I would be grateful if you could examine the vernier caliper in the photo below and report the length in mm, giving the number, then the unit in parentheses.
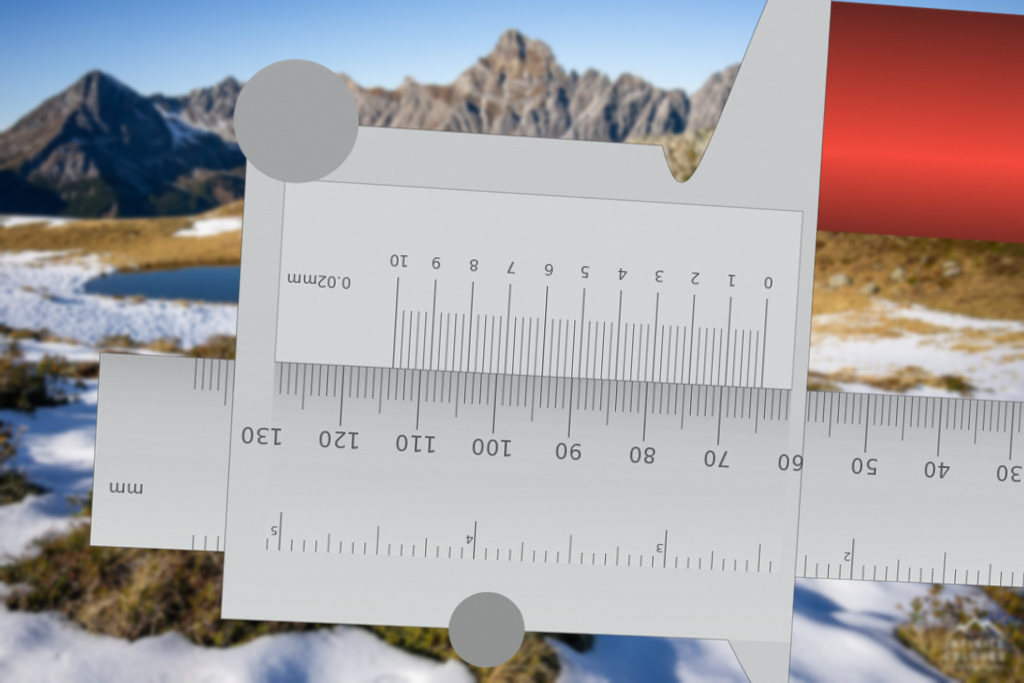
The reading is 64.6 (mm)
